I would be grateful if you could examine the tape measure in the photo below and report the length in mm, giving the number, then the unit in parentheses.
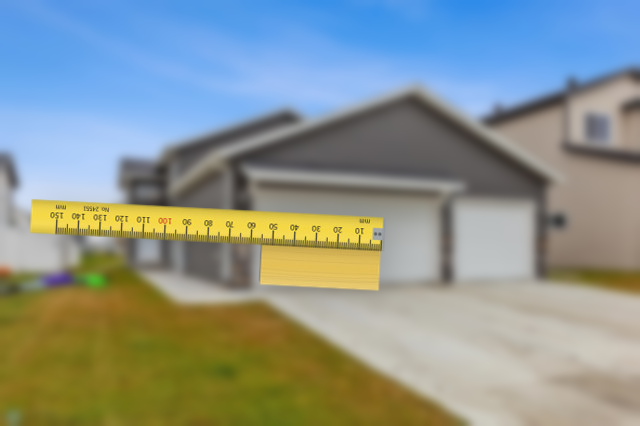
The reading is 55 (mm)
